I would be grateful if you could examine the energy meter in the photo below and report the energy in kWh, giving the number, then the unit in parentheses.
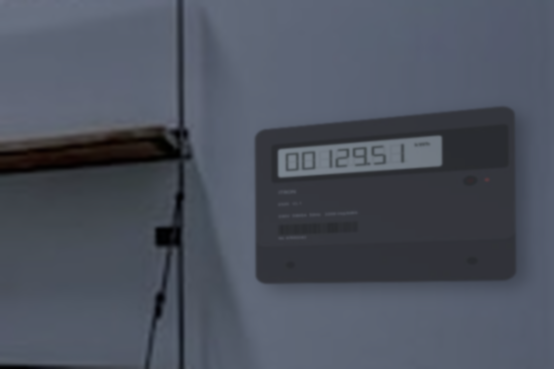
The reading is 129.51 (kWh)
